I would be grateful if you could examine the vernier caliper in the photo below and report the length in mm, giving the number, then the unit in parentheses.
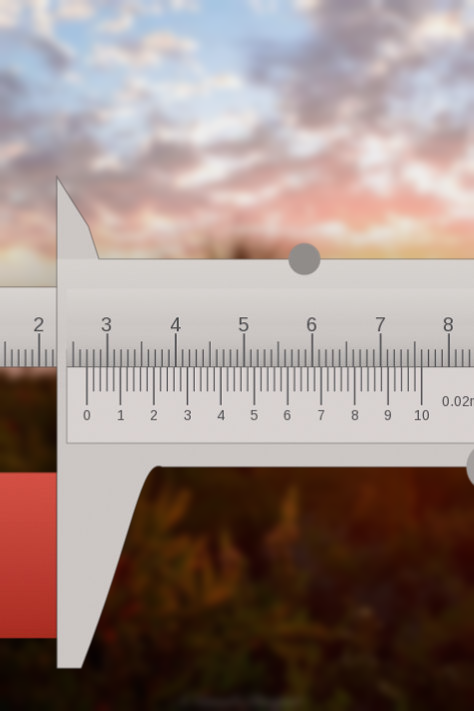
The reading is 27.0 (mm)
